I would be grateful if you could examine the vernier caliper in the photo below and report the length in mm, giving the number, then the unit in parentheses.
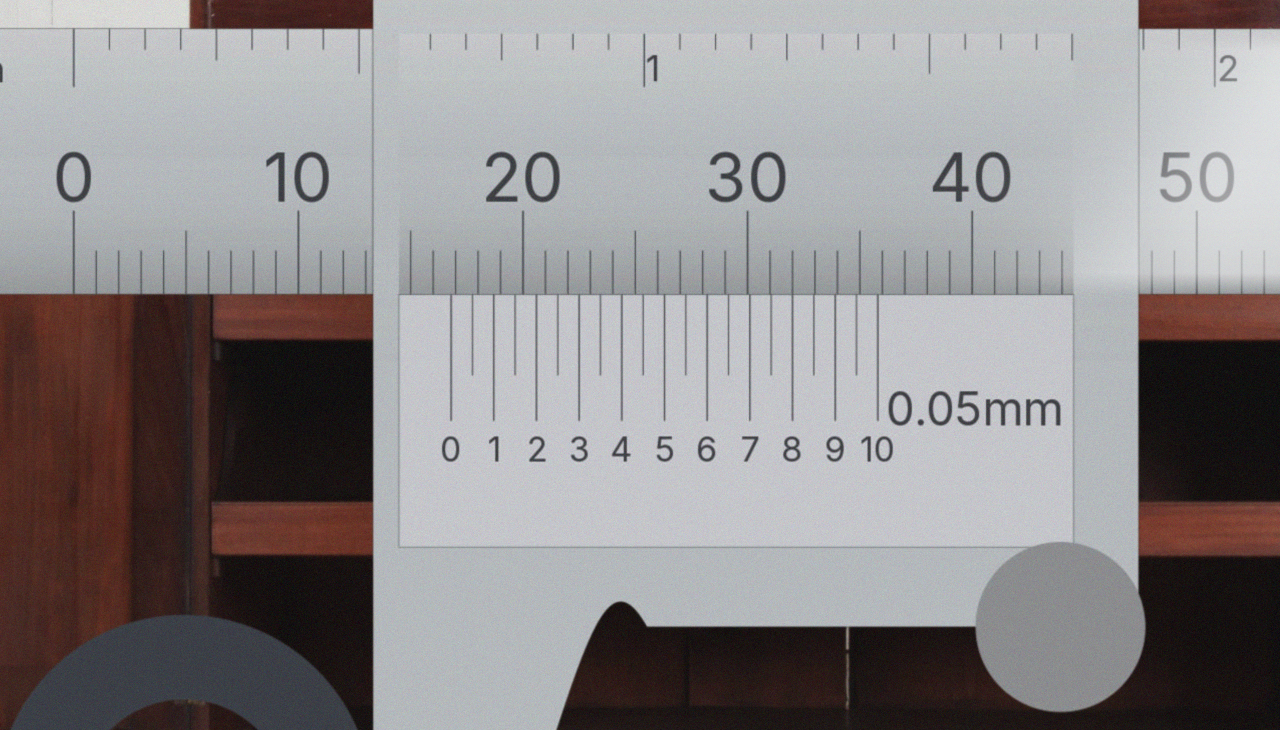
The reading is 16.8 (mm)
